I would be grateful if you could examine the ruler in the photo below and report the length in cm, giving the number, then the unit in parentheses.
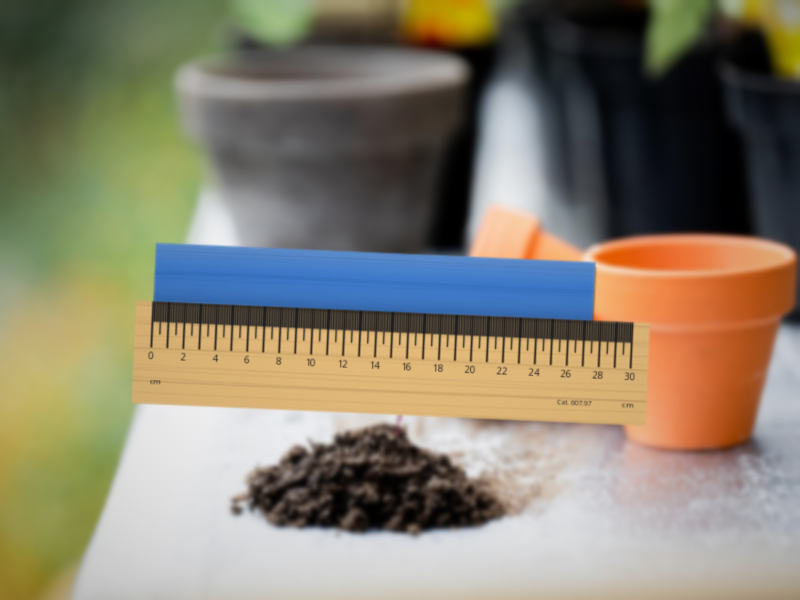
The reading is 27.5 (cm)
